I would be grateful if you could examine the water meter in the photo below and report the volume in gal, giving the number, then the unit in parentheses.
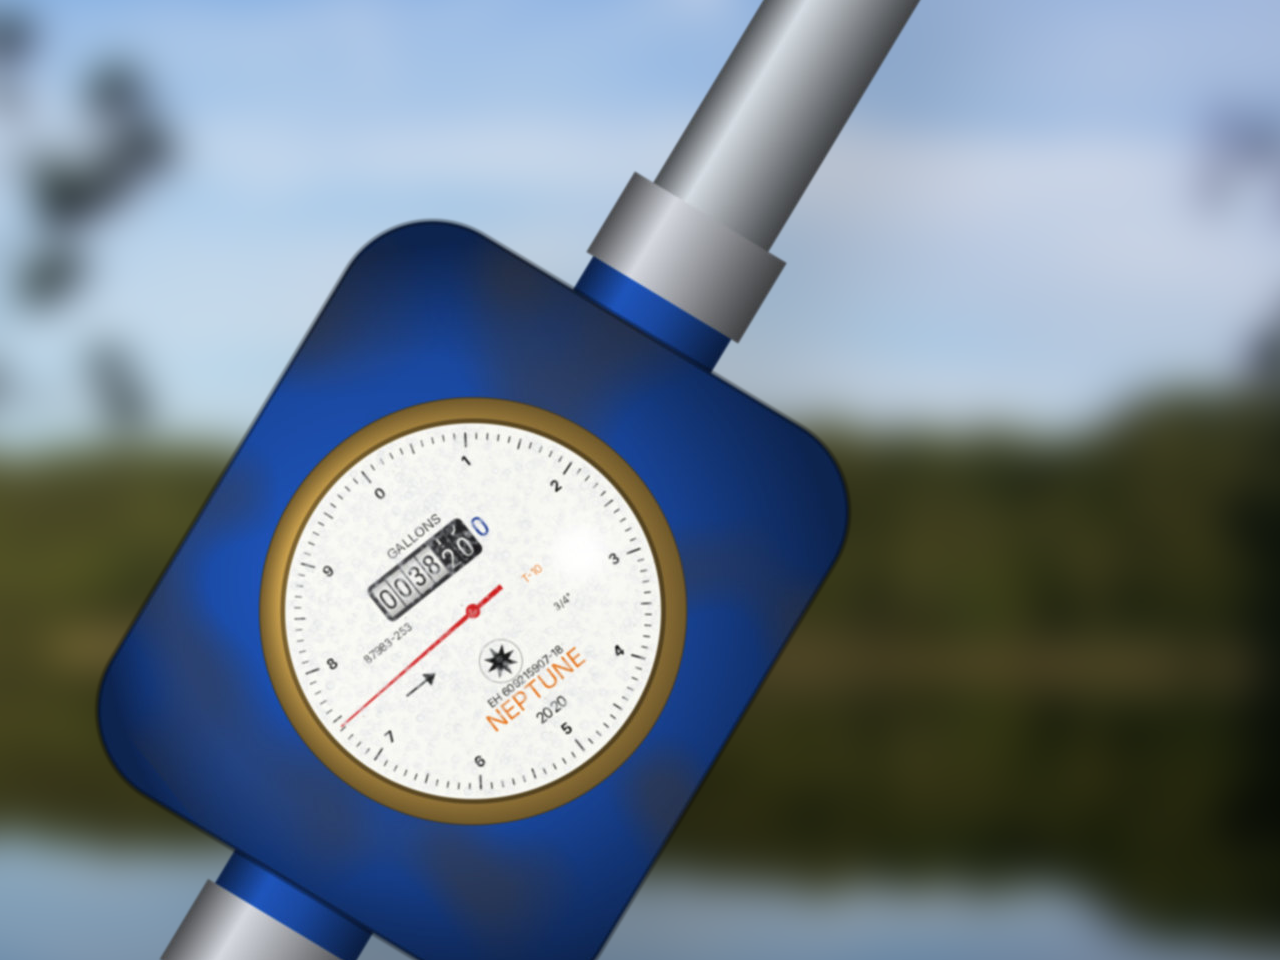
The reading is 38197.4 (gal)
